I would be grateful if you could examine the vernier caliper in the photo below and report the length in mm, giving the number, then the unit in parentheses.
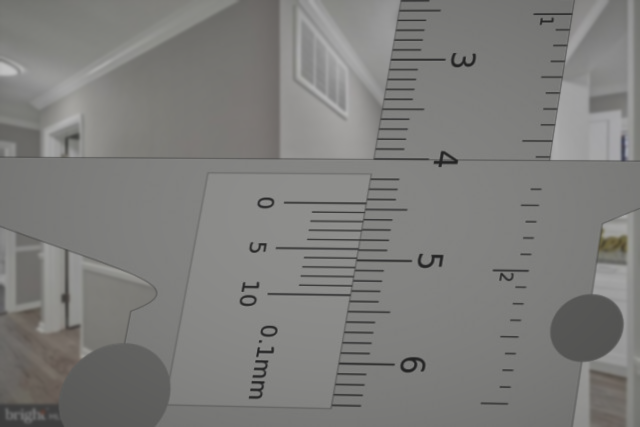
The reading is 44.4 (mm)
